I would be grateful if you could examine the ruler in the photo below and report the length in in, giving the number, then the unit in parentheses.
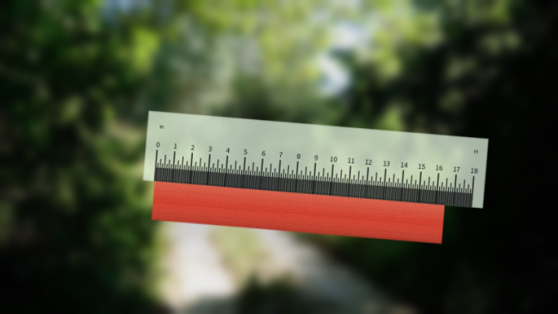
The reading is 16.5 (in)
